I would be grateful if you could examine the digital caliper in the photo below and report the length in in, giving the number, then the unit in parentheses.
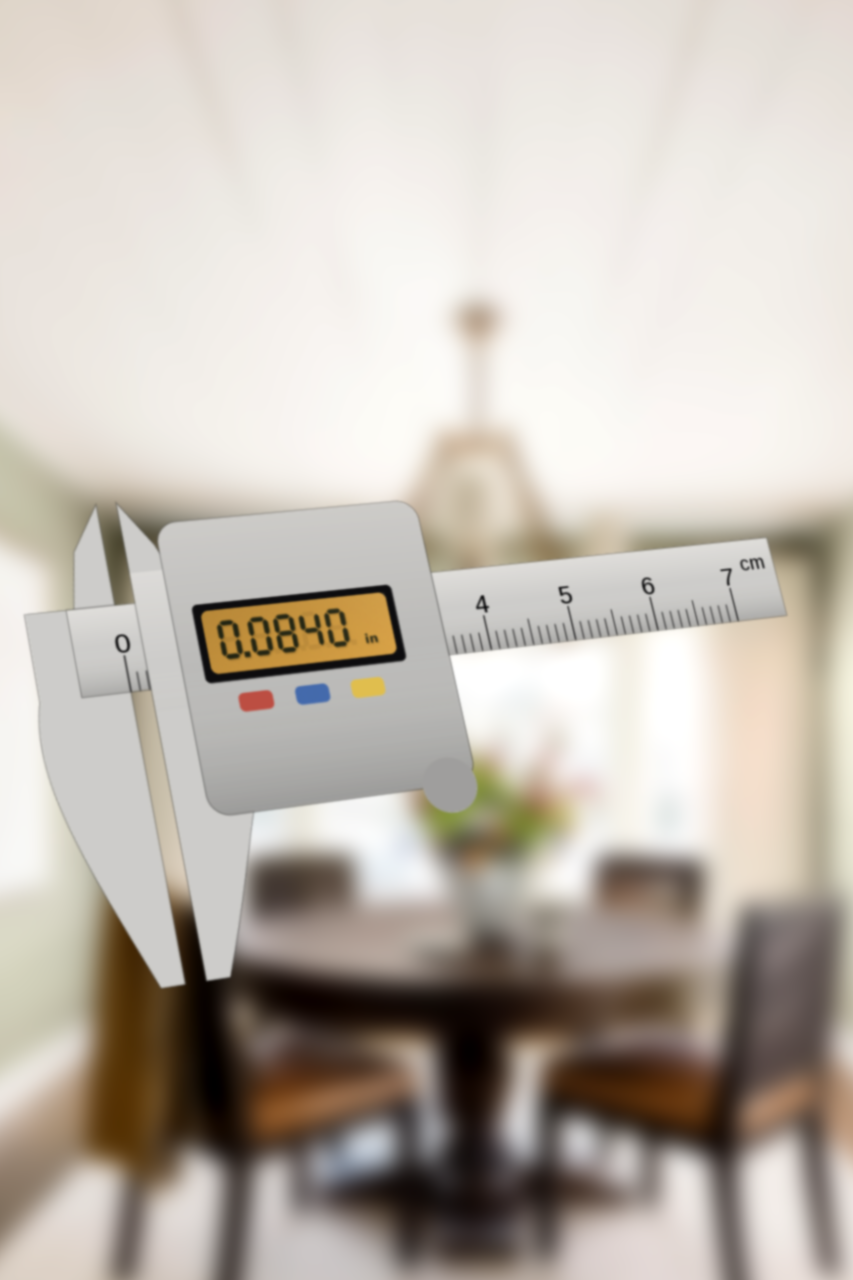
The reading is 0.0840 (in)
